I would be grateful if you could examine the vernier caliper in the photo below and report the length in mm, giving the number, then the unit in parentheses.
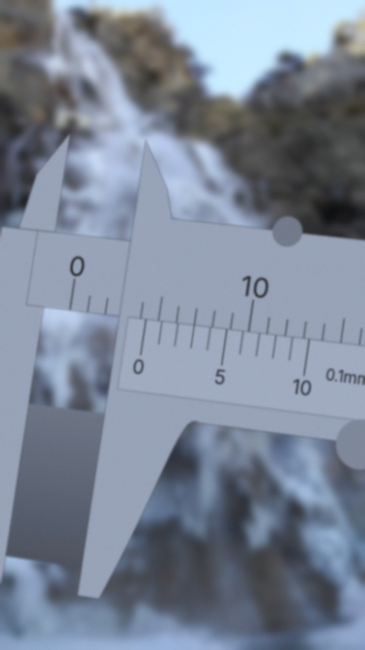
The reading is 4.3 (mm)
